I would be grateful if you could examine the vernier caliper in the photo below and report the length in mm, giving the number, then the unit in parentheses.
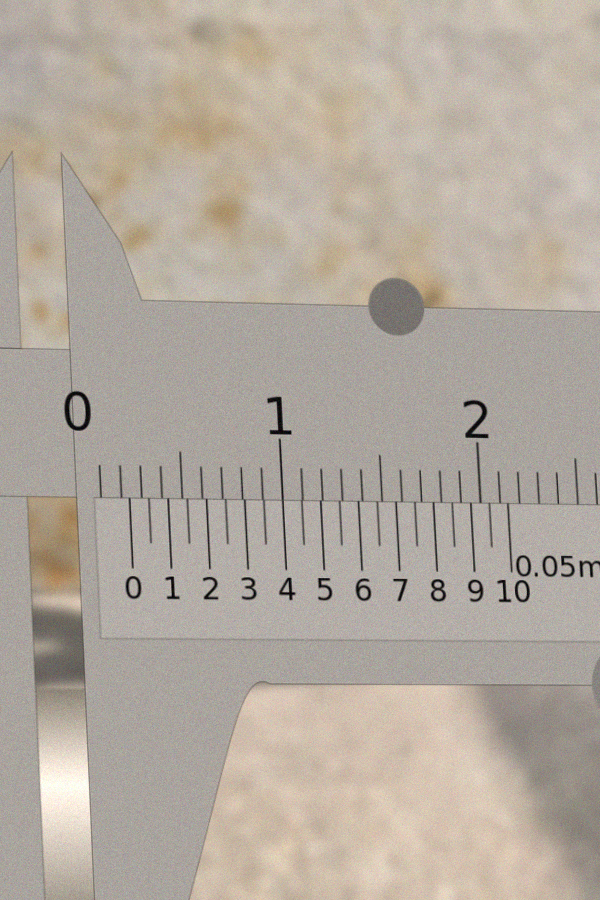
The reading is 2.4 (mm)
